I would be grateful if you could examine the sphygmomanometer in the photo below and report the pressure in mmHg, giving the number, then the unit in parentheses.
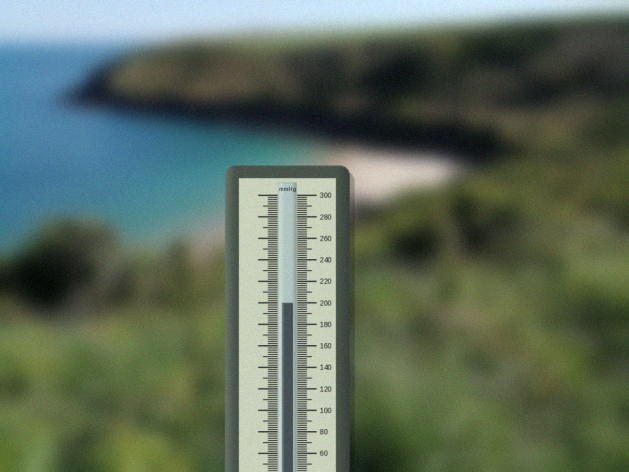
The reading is 200 (mmHg)
